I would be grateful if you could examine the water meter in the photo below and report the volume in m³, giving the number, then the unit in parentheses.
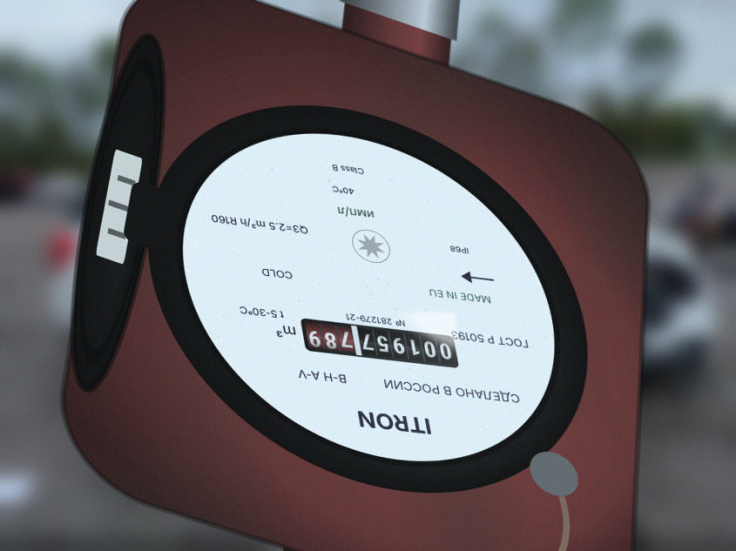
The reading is 1957.789 (m³)
